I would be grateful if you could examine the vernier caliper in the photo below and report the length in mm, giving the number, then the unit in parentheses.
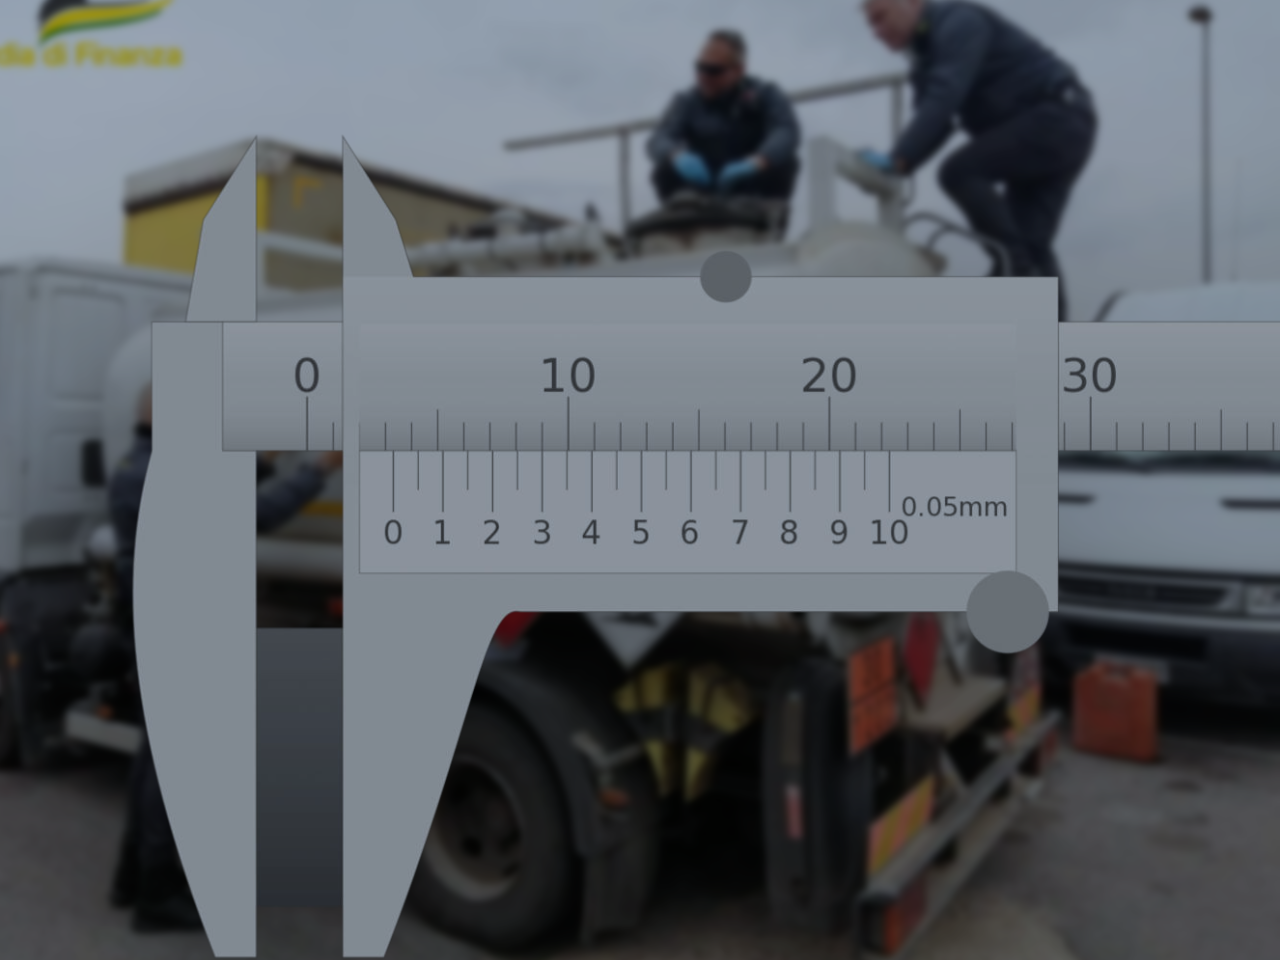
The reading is 3.30 (mm)
